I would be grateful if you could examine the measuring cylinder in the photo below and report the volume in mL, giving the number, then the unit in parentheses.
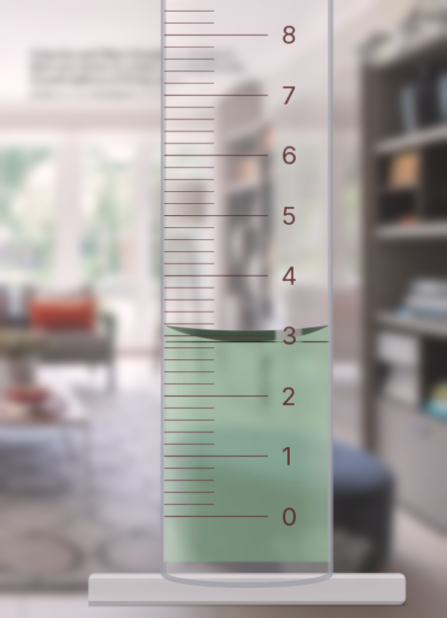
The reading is 2.9 (mL)
